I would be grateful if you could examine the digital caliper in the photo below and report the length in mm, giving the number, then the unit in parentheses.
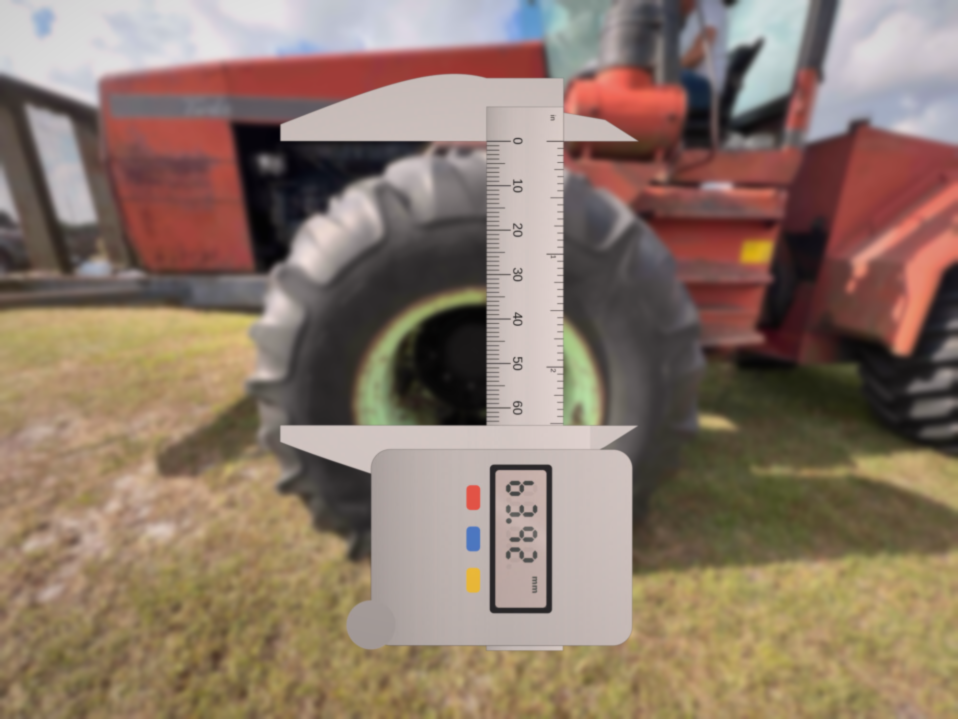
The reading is 63.92 (mm)
